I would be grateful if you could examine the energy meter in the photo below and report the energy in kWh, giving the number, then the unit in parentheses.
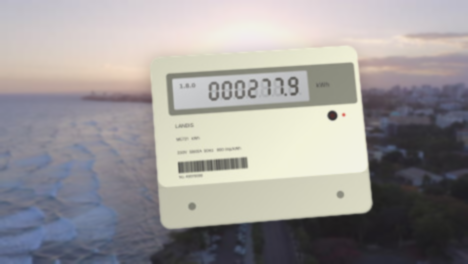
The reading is 277.9 (kWh)
